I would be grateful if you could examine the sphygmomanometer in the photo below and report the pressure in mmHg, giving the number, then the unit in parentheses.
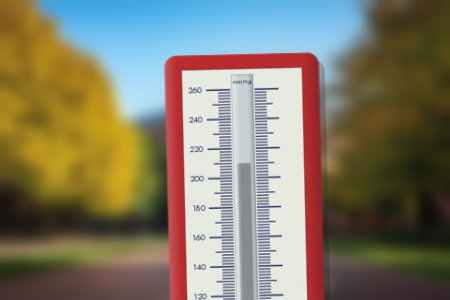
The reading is 210 (mmHg)
